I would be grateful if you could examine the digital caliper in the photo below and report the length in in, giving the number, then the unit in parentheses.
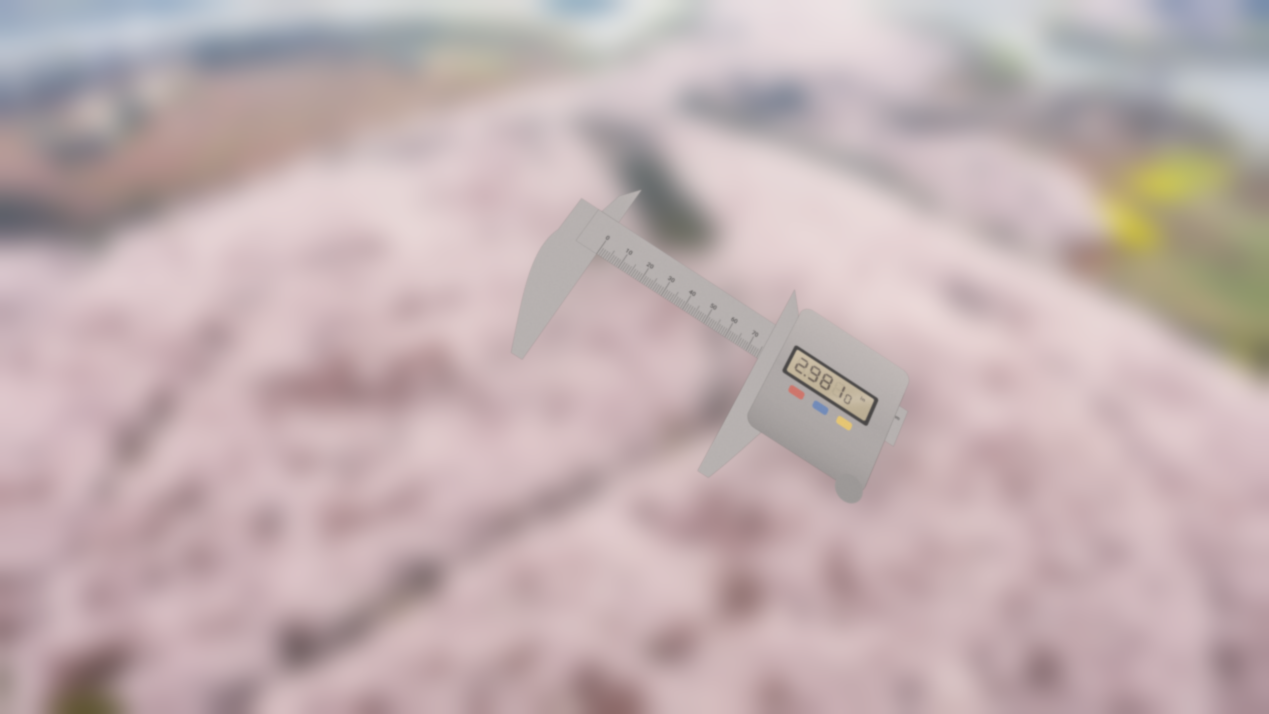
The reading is 2.9810 (in)
